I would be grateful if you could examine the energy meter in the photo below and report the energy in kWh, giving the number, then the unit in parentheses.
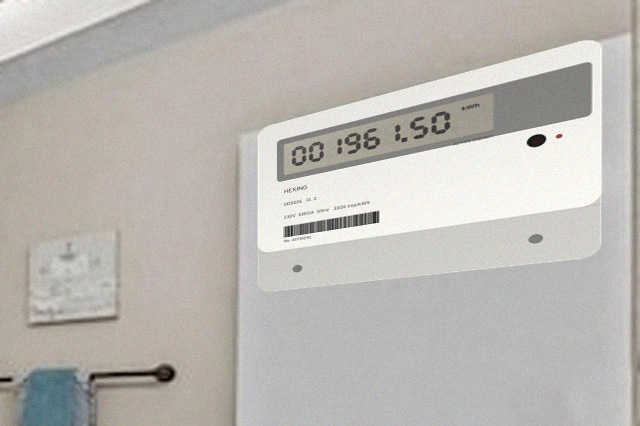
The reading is 1961.50 (kWh)
